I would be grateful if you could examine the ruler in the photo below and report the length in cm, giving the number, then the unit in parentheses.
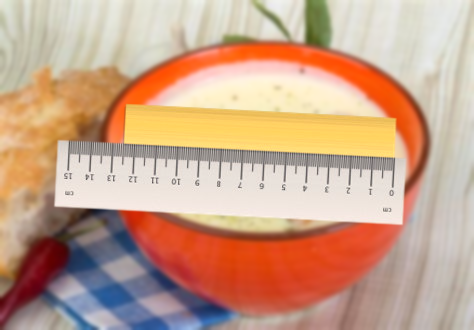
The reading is 12.5 (cm)
